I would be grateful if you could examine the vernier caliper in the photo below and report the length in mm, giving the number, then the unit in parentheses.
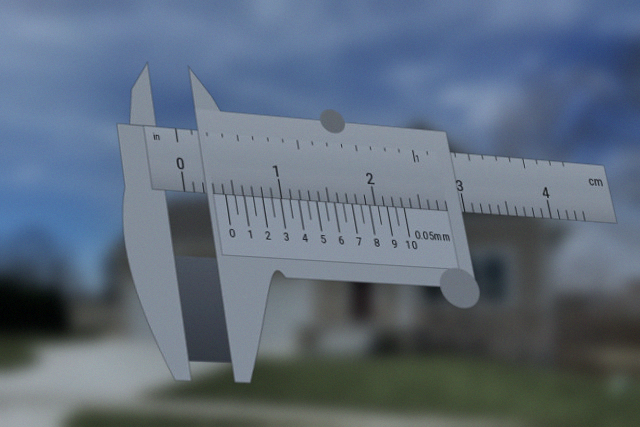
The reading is 4.2 (mm)
